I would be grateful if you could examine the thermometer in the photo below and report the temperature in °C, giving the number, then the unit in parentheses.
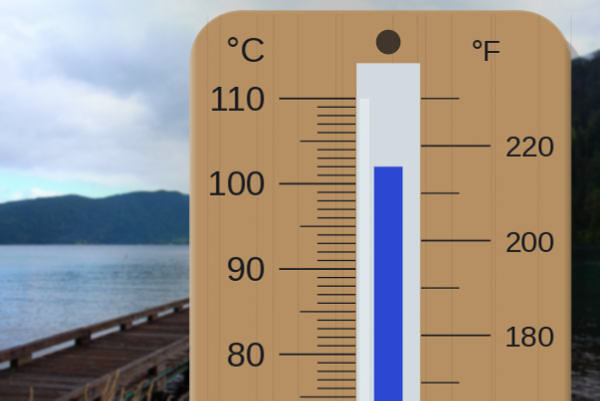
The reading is 102 (°C)
